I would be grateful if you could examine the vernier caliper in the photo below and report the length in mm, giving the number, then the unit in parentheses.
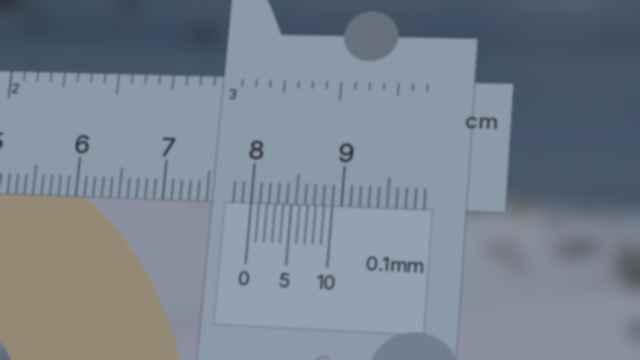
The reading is 80.0 (mm)
